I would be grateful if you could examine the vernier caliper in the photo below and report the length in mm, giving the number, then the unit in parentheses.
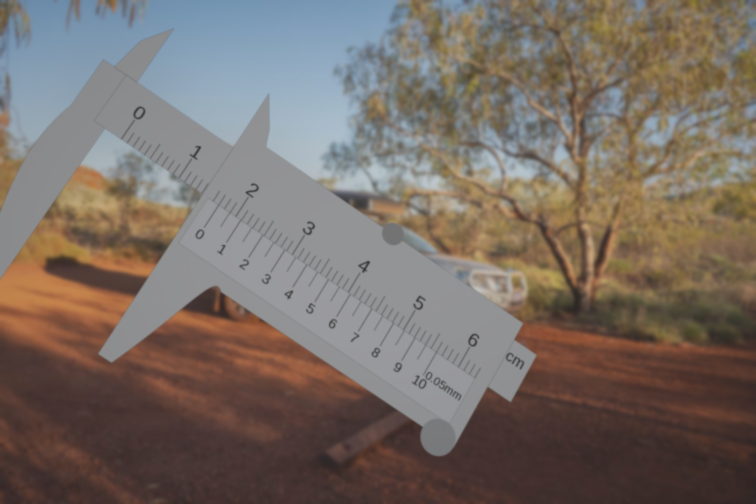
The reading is 17.0 (mm)
